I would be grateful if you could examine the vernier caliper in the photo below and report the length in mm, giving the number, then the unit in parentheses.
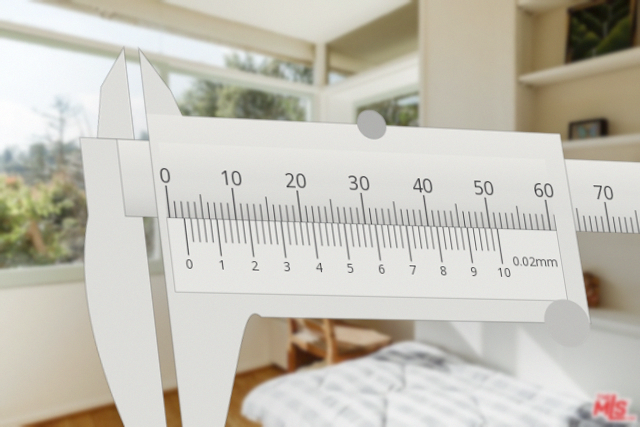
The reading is 2.2 (mm)
